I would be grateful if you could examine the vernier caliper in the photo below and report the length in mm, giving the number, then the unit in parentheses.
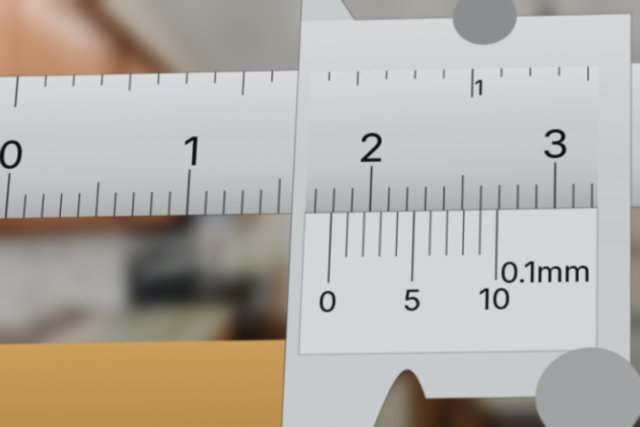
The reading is 17.9 (mm)
